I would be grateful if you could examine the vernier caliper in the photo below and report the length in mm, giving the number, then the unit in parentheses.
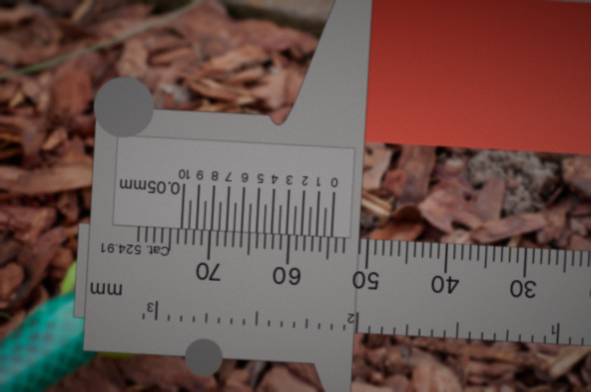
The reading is 54.6 (mm)
